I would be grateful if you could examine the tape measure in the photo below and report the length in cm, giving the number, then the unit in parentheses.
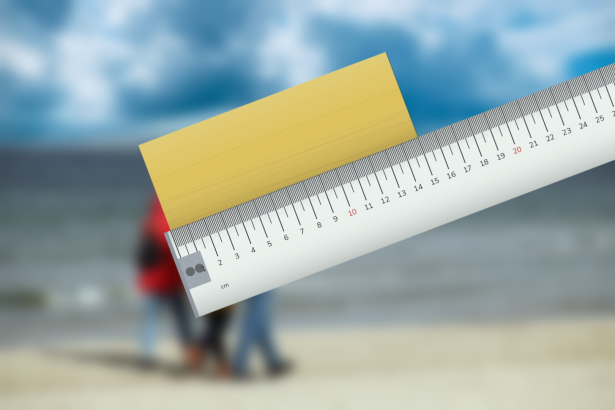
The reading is 15 (cm)
